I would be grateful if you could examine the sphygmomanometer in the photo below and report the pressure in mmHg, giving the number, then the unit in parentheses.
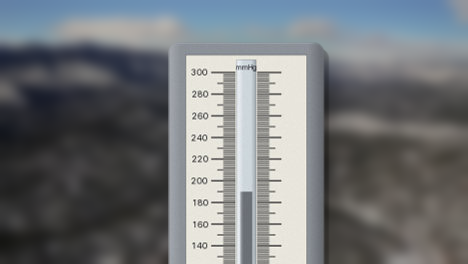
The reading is 190 (mmHg)
